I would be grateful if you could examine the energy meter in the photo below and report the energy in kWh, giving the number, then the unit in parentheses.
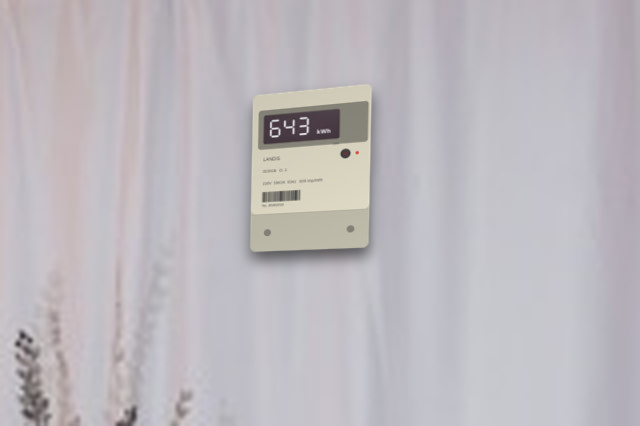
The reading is 643 (kWh)
